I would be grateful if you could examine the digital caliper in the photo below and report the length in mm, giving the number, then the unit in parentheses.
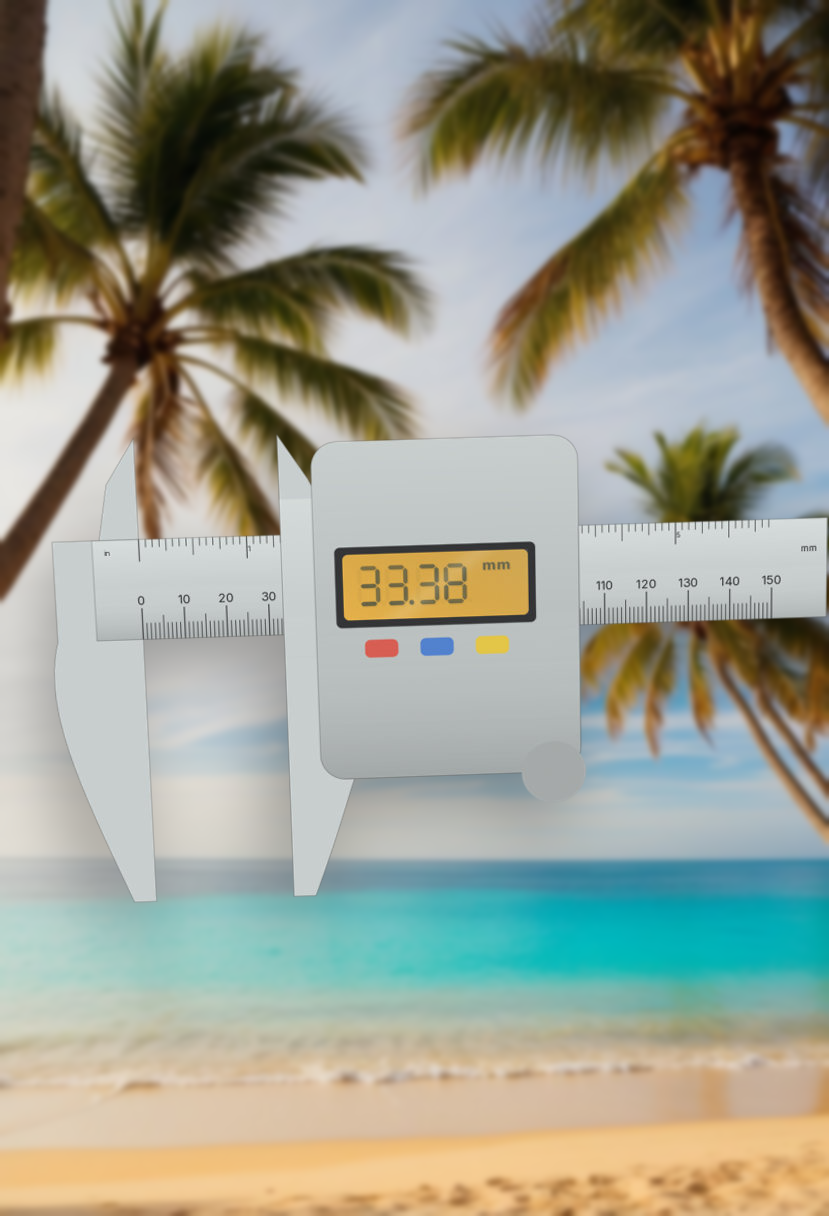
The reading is 33.38 (mm)
